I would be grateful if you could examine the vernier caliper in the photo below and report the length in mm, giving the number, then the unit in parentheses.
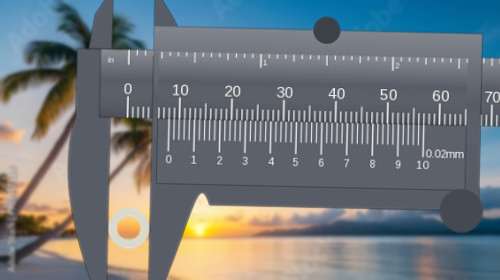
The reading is 8.0 (mm)
